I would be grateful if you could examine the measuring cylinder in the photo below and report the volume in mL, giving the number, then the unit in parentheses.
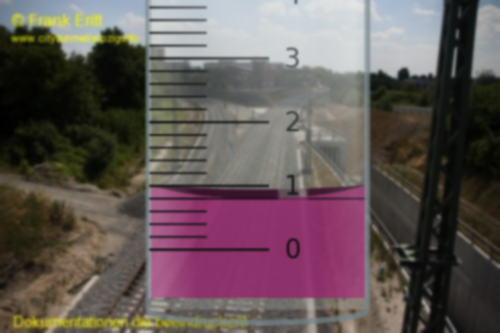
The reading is 0.8 (mL)
